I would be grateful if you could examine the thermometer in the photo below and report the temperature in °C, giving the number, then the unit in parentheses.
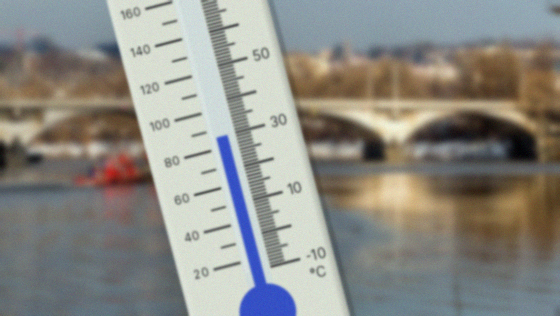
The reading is 30 (°C)
